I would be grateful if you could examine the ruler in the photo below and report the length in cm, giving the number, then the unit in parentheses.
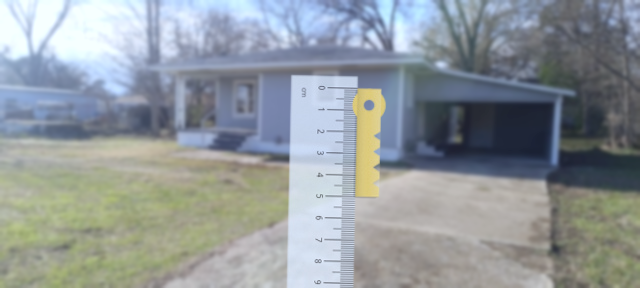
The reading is 5 (cm)
